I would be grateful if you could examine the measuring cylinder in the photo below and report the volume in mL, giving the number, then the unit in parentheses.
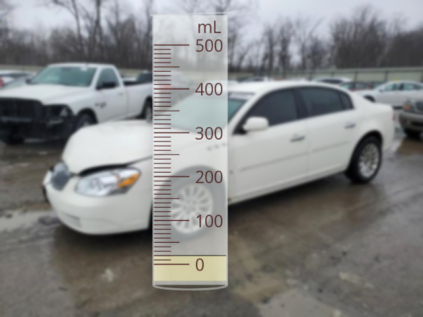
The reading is 20 (mL)
